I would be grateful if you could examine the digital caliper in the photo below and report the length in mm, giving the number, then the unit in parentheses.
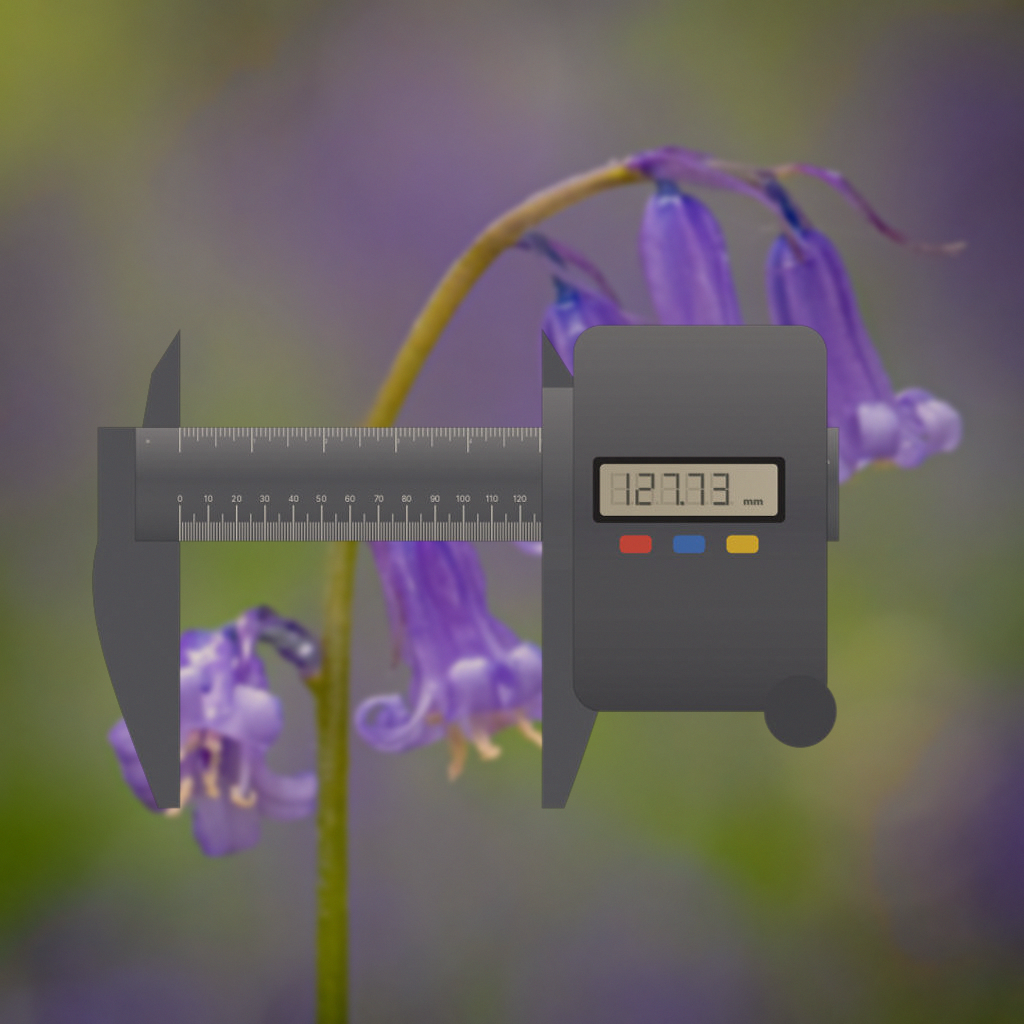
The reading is 127.73 (mm)
